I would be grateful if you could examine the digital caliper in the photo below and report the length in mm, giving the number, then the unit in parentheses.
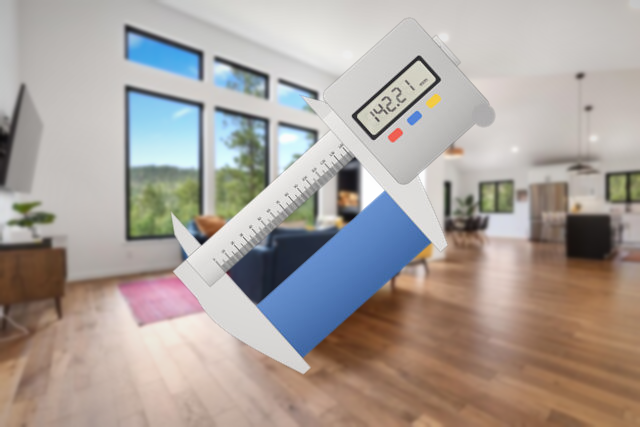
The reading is 142.21 (mm)
